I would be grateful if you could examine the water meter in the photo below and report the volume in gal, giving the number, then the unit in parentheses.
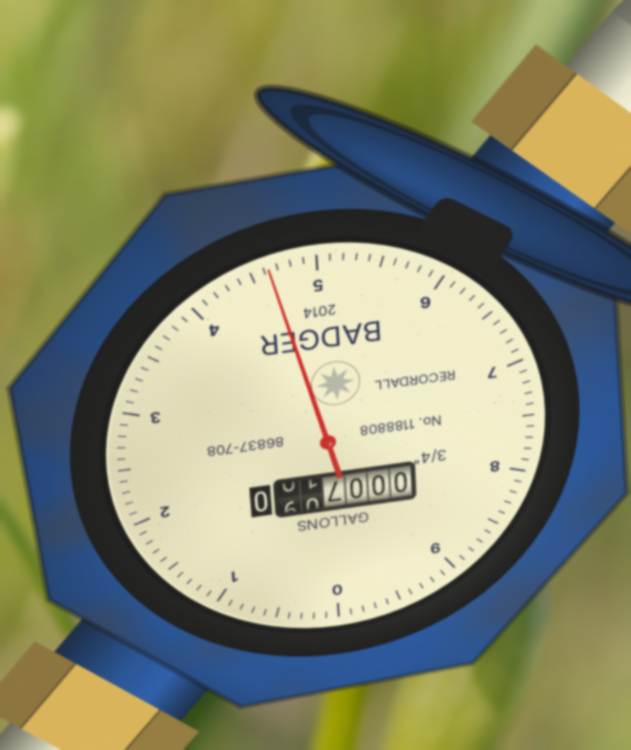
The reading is 7094.6 (gal)
